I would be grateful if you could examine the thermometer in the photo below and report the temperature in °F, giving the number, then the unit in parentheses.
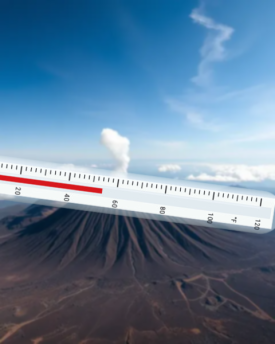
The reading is 54 (°F)
